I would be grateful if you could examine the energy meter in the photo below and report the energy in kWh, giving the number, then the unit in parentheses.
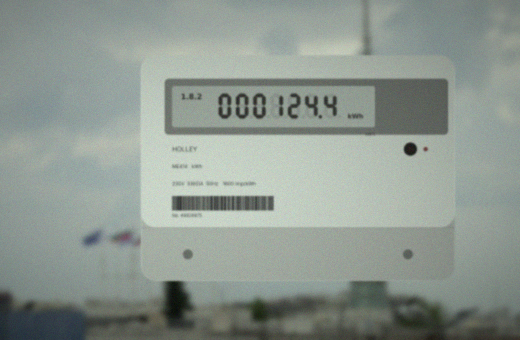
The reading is 124.4 (kWh)
